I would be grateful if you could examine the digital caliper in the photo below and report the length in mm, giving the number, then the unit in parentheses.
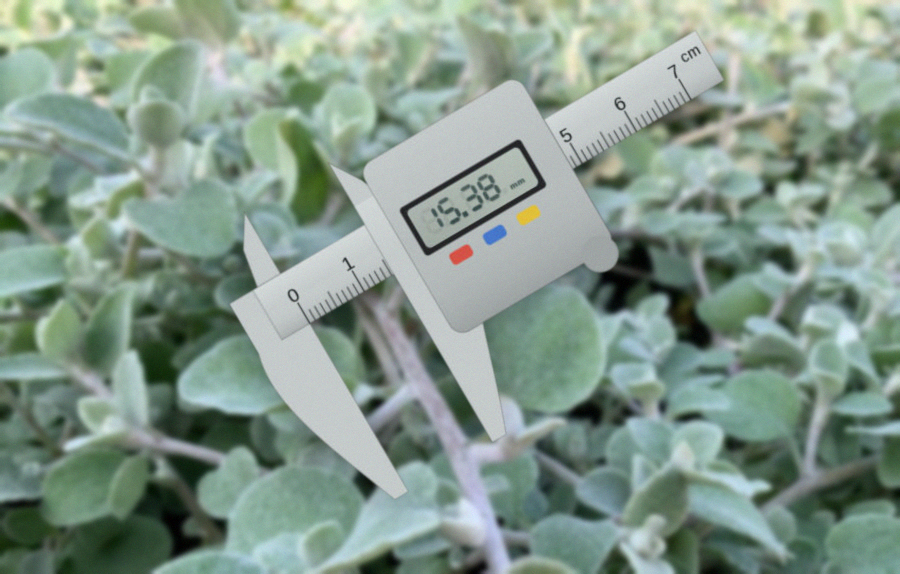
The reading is 15.38 (mm)
